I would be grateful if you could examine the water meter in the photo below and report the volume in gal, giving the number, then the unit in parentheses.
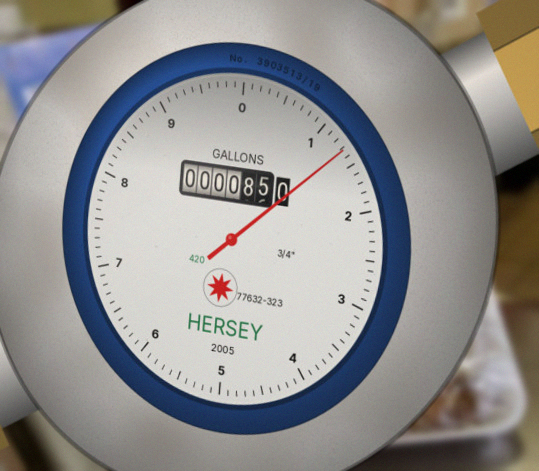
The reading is 851.3 (gal)
